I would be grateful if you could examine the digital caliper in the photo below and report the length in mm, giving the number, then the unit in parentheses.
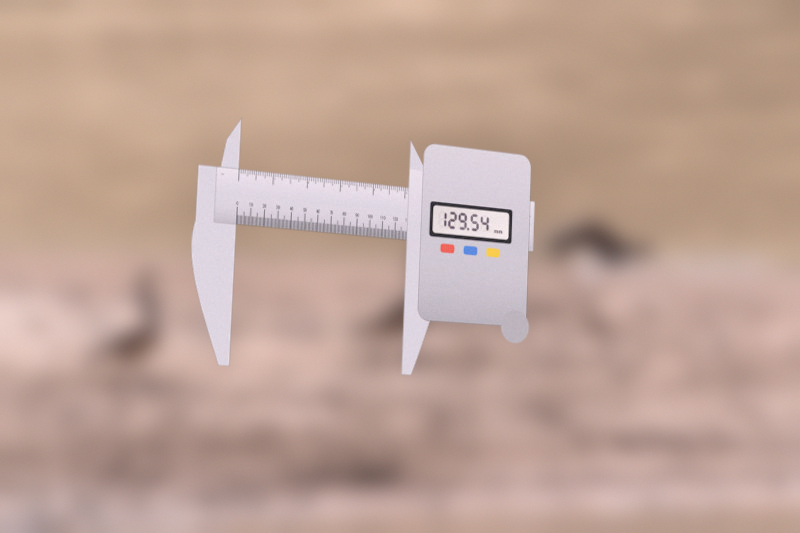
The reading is 129.54 (mm)
